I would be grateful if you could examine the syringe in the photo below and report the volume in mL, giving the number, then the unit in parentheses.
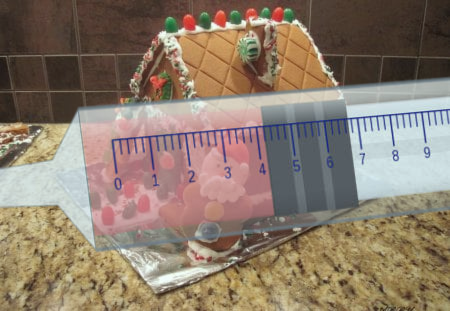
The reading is 4.2 (mL)
